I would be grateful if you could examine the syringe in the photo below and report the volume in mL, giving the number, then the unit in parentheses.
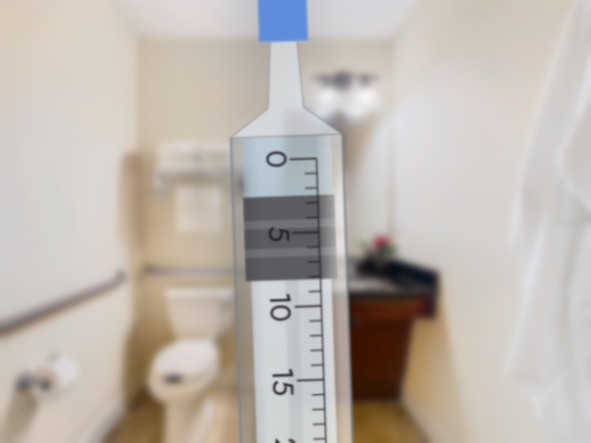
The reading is 2.5 (mL)
